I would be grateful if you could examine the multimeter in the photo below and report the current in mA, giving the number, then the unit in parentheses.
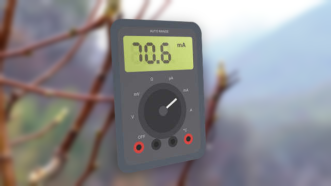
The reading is 70.6 (mA)
